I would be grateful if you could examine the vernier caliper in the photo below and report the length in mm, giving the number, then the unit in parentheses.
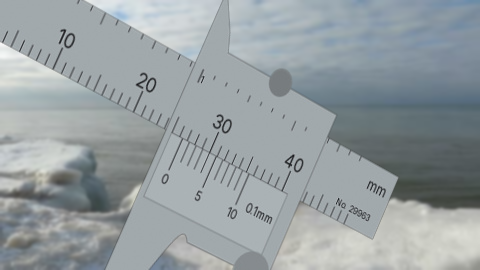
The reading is 26.4 (mm)
